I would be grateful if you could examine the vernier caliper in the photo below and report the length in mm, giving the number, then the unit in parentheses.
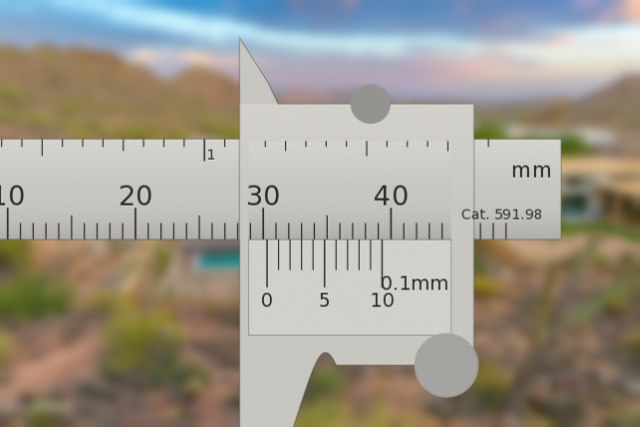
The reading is 30.3 (mm)
